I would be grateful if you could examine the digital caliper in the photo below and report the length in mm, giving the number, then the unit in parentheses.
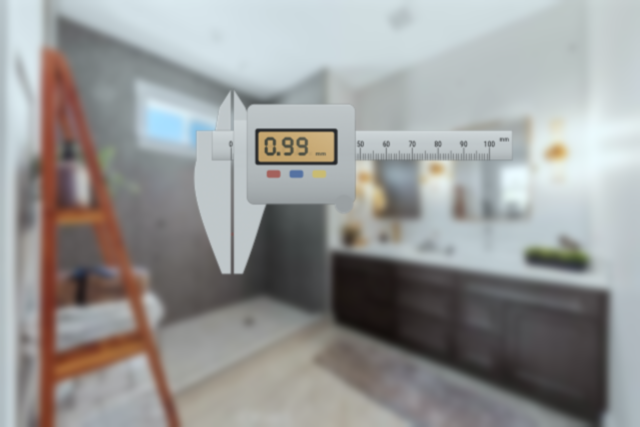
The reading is 0.99 (mm)
